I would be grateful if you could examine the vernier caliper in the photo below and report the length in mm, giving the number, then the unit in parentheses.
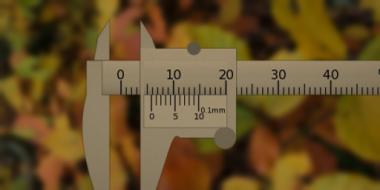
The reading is 5.8 (mm)
